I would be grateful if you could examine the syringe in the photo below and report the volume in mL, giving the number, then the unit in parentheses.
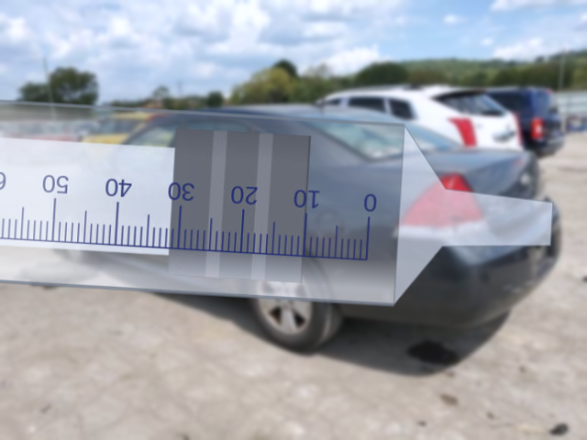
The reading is 10 (mL)
